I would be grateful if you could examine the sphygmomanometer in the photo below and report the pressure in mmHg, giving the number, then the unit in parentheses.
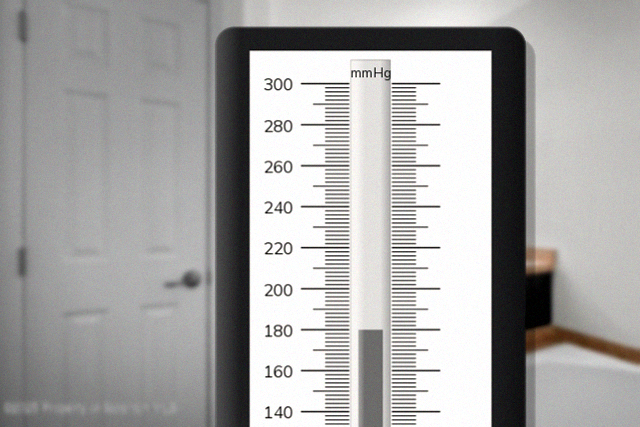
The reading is 180 (mmHg)
